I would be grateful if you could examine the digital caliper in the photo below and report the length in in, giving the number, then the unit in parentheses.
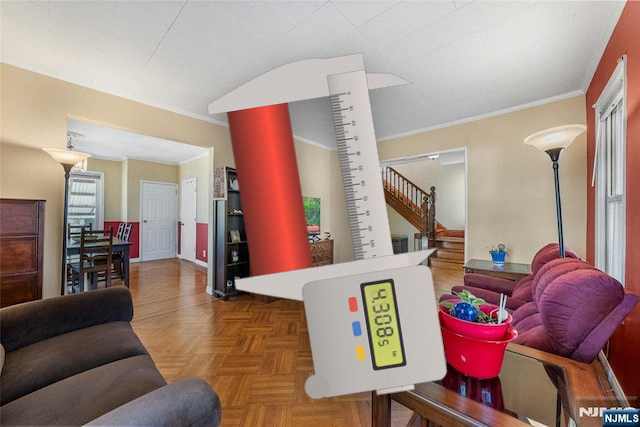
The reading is 4.3085 (in)
